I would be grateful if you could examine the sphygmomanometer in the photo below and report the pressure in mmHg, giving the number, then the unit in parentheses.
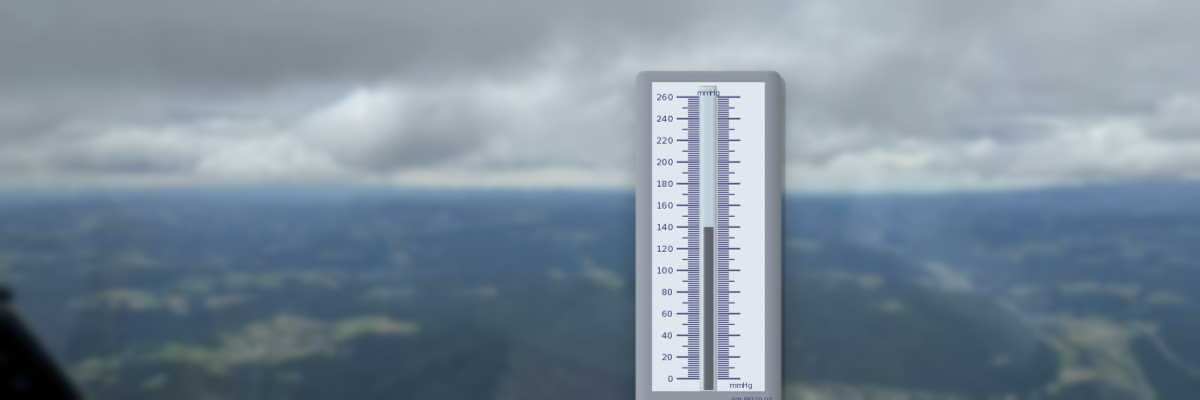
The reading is 140 (mmHg)
